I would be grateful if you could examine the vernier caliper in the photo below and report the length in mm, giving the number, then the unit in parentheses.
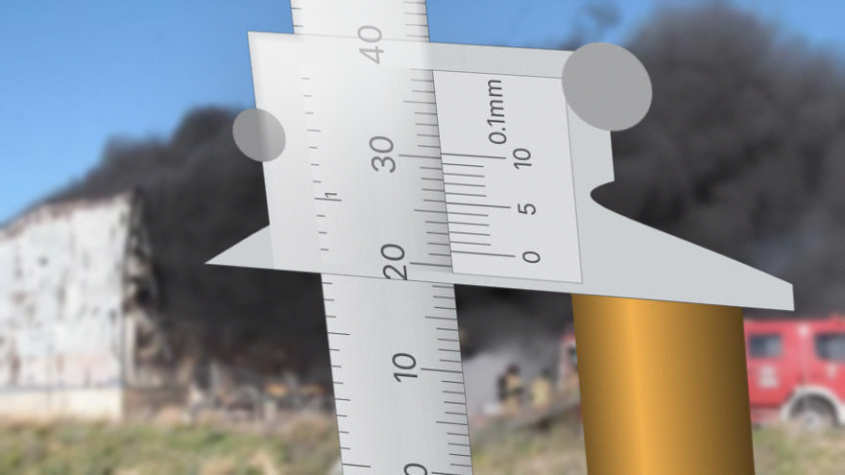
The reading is 21.4 (mm)
